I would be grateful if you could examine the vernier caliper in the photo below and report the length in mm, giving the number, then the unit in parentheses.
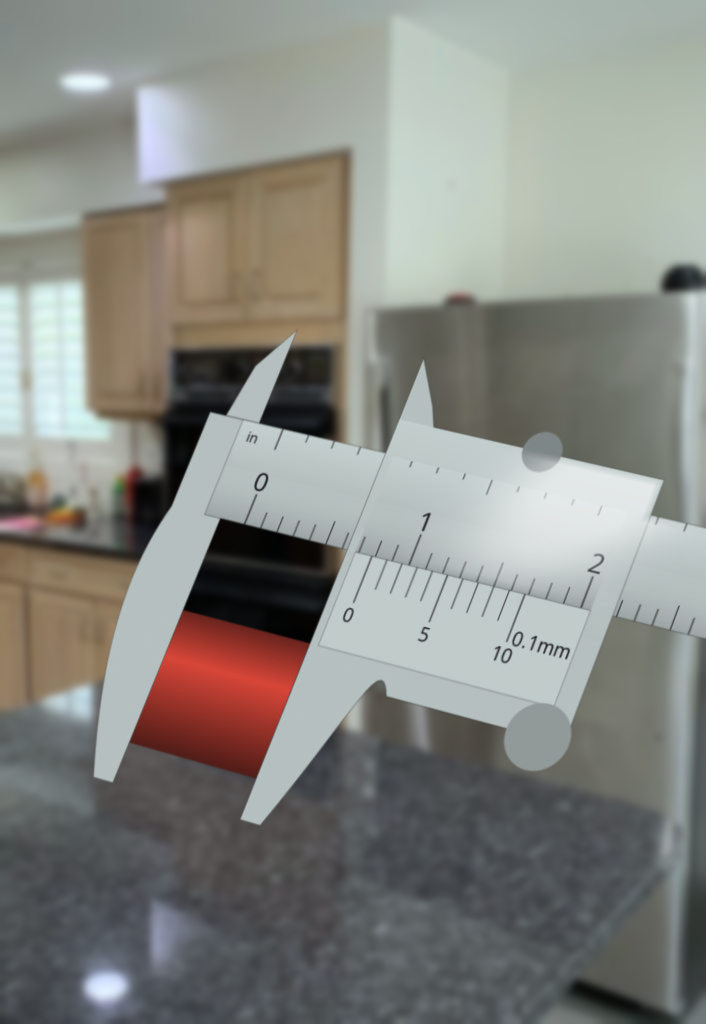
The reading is 7.8 (mm)
